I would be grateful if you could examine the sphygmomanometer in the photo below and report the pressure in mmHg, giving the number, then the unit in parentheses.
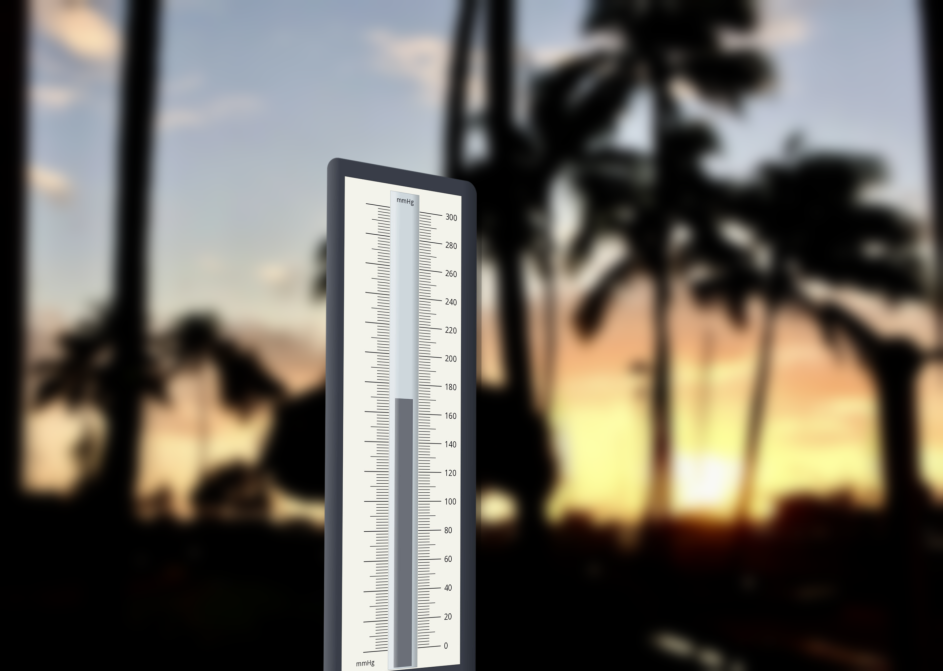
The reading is 170 (mmHg)
